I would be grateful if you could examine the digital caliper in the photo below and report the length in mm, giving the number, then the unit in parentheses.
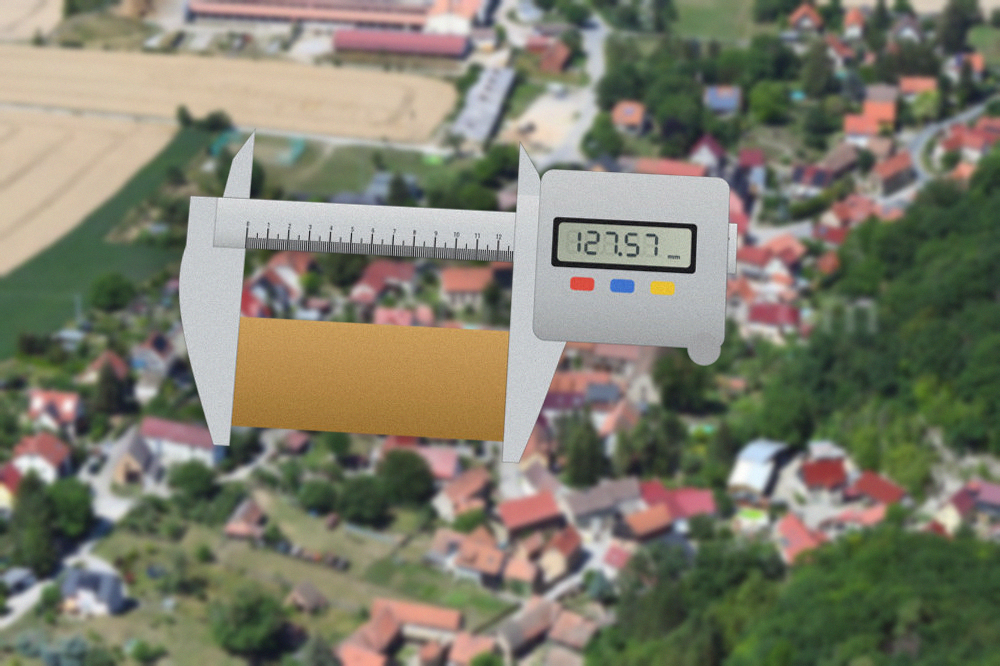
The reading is 127.57 (mm)
